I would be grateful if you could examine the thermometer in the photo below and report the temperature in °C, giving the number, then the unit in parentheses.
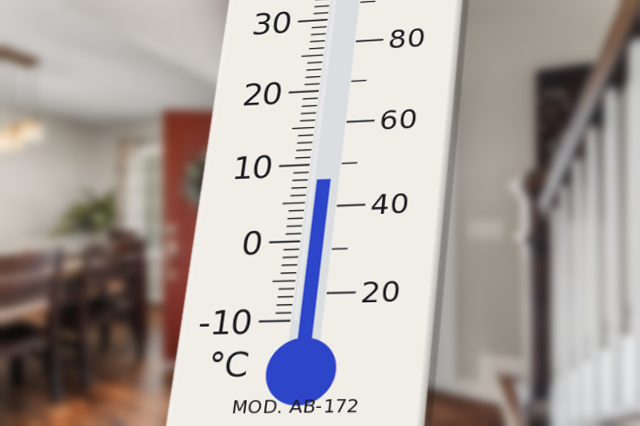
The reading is 8 (°C)
